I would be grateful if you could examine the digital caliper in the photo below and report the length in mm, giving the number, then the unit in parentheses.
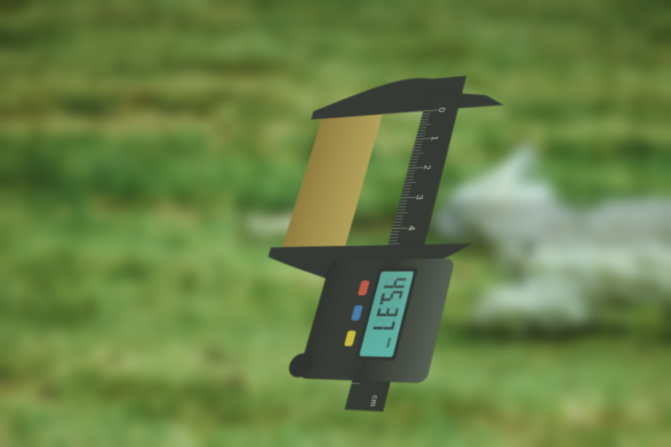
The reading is 45.37 (mm)
